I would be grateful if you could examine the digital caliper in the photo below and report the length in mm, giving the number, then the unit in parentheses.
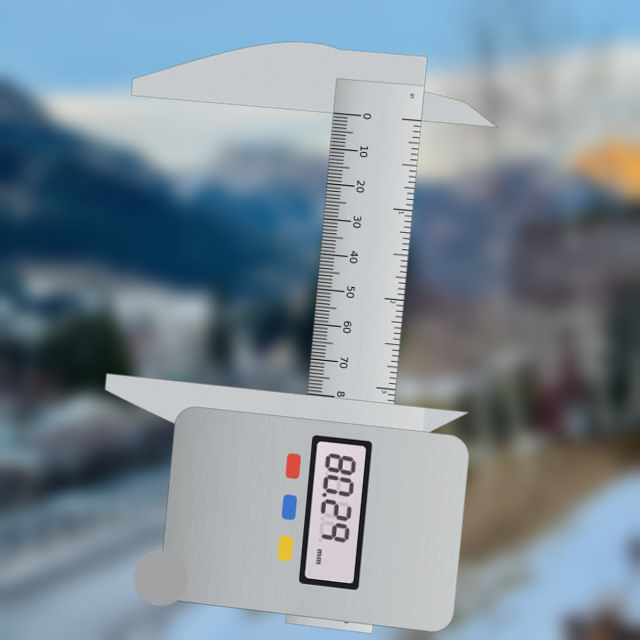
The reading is 80.29 (mm)
